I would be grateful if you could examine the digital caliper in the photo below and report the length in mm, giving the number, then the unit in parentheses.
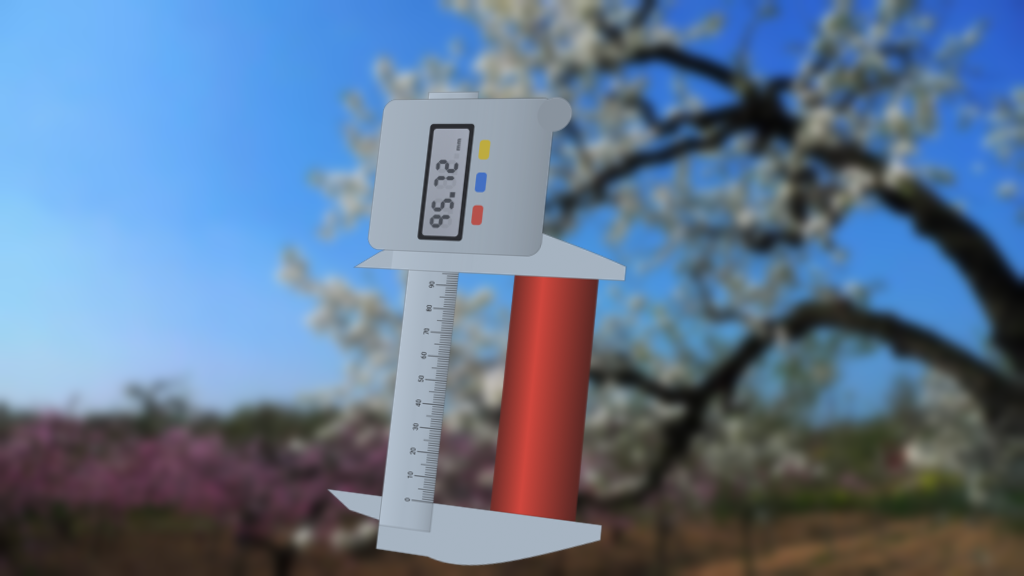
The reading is 95.72 (mm)
